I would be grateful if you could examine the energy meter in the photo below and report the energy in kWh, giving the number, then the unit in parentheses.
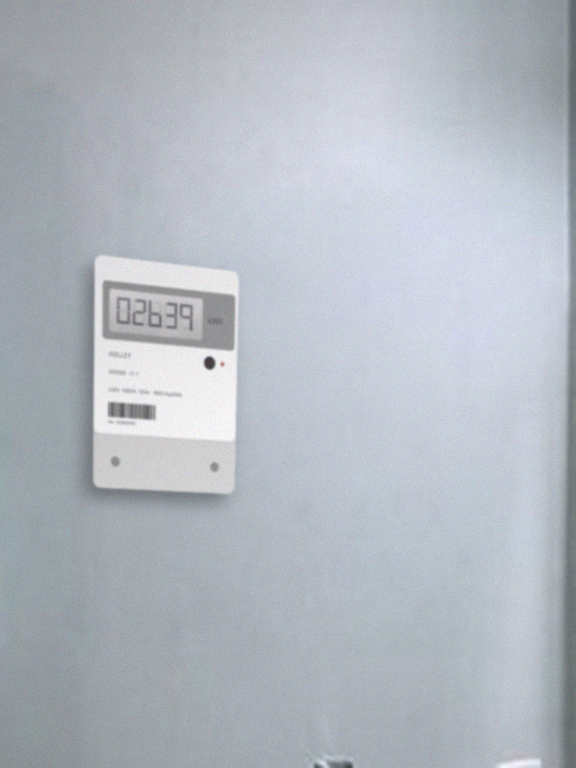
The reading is 2639 (kWh)
